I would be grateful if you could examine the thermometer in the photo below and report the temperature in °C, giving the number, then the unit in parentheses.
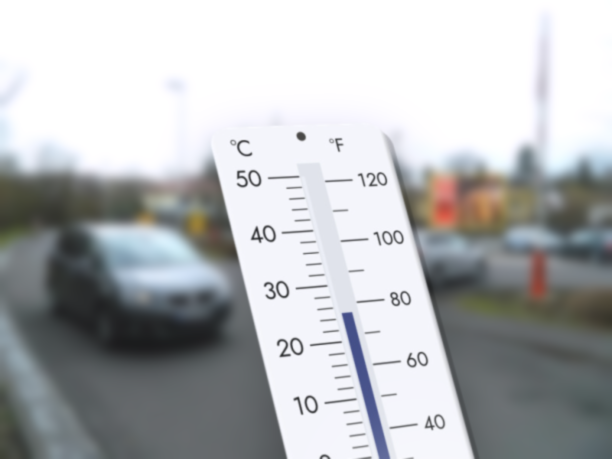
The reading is 25 (°C)
